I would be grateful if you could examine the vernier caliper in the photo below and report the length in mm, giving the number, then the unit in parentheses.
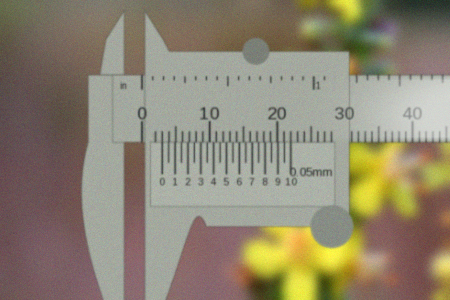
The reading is 3.0 (mm)
